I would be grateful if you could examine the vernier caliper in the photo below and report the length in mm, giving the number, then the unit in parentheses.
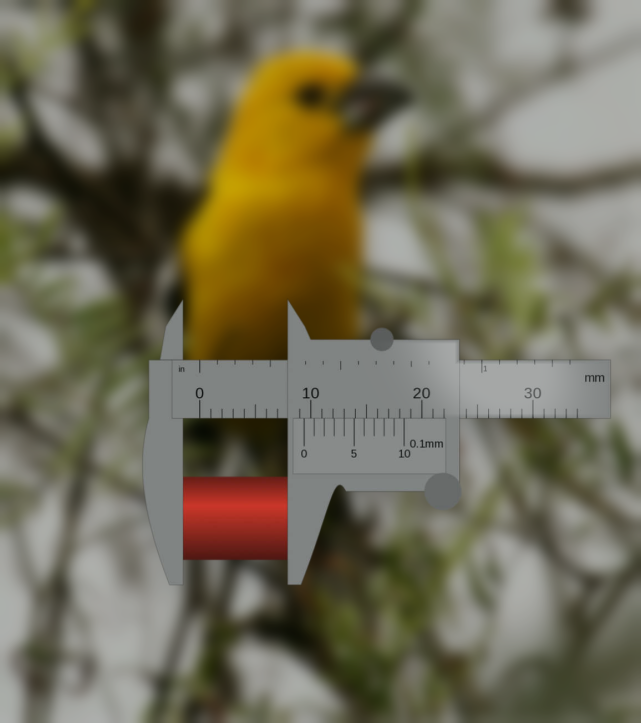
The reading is 9.4 (mm)
